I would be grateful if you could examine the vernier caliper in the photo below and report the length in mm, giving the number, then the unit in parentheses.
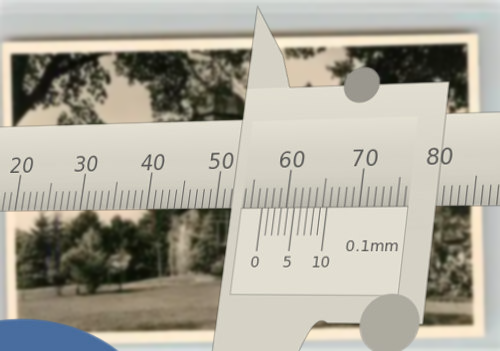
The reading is 56.6 (mm)
